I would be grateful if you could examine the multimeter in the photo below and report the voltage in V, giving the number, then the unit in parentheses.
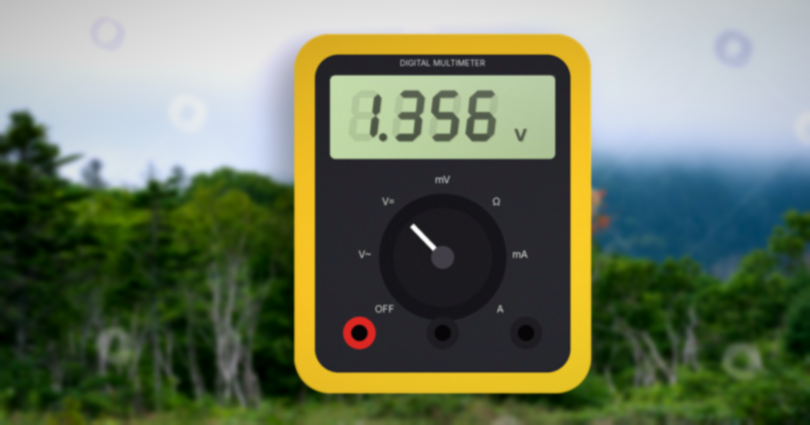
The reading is 1.356 (V)
